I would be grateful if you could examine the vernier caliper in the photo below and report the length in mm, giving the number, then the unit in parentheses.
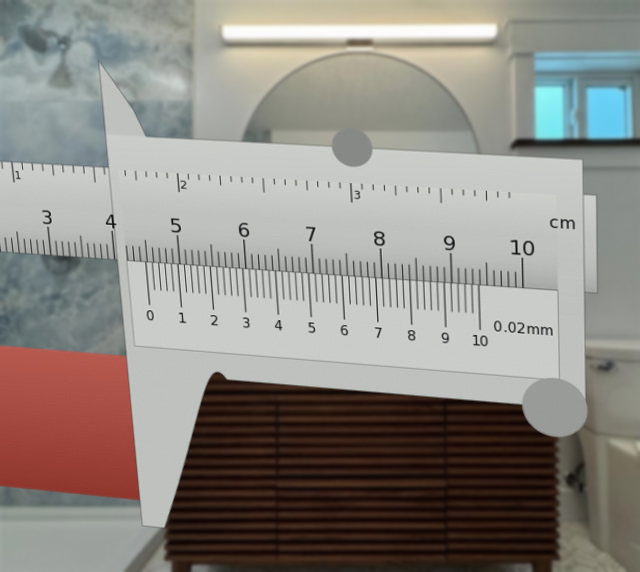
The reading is 44.8 (mm)
